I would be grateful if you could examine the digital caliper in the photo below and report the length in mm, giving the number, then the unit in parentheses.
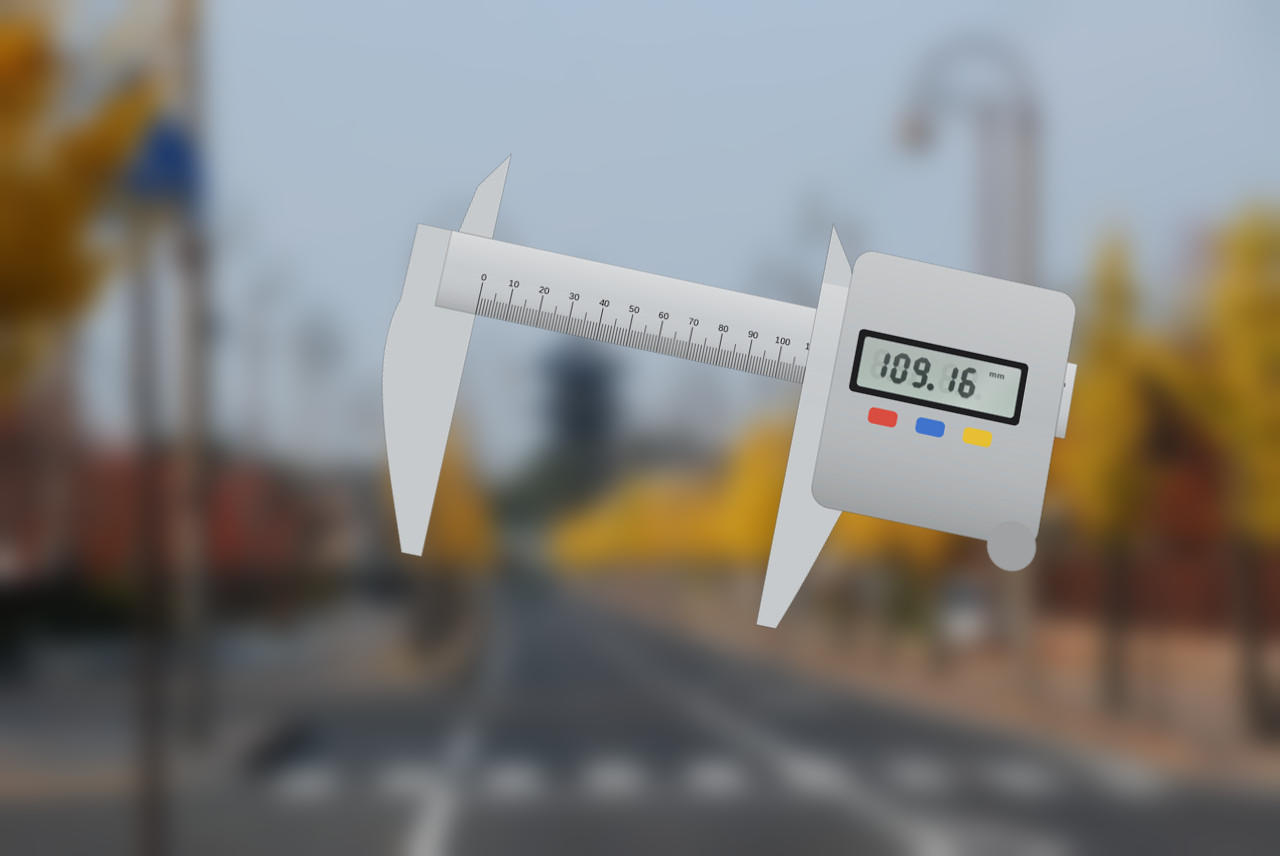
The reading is 109.16 (mm)
